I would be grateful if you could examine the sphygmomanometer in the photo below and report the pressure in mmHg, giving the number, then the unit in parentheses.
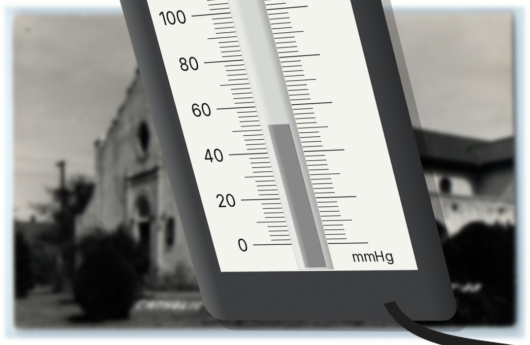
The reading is 52 (mmHg)
